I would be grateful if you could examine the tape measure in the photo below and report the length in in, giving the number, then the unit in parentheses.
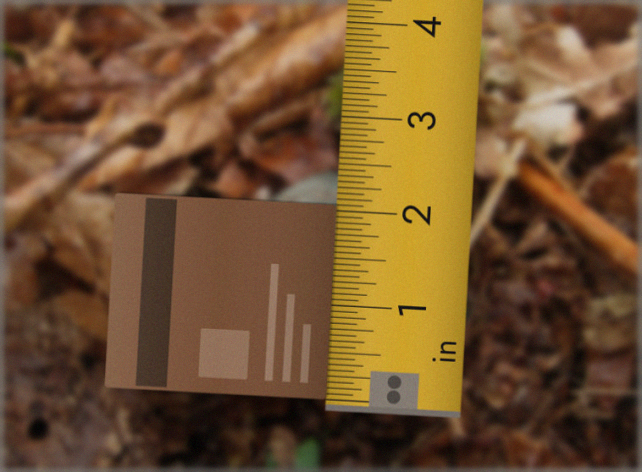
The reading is 2.0625 (in)
